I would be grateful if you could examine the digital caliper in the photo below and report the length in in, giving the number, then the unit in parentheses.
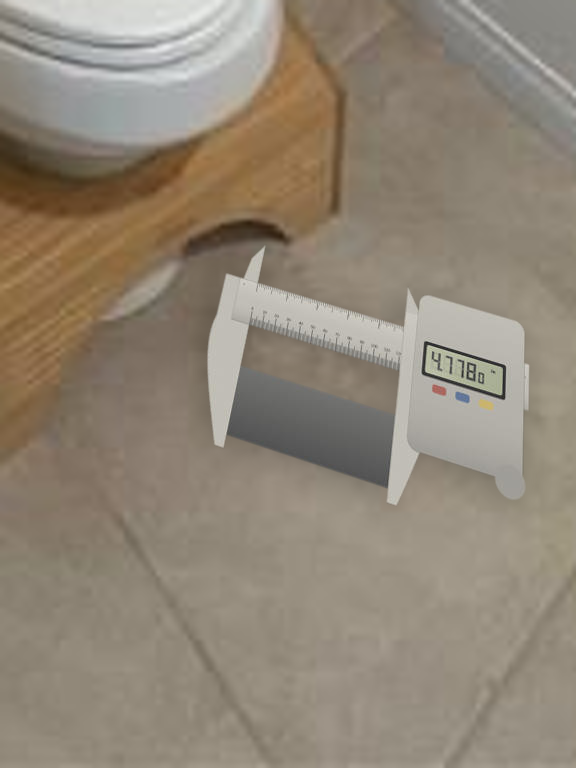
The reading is 4.7780 (in)
